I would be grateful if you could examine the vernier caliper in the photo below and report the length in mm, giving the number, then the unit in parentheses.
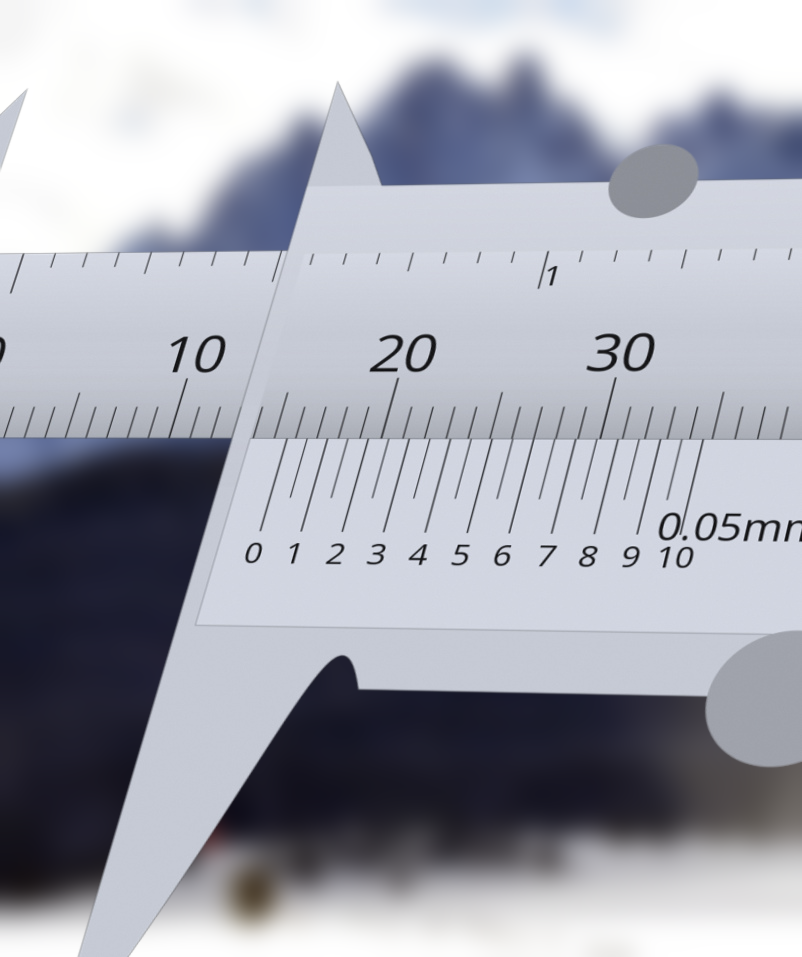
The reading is 15.6 (mm)
